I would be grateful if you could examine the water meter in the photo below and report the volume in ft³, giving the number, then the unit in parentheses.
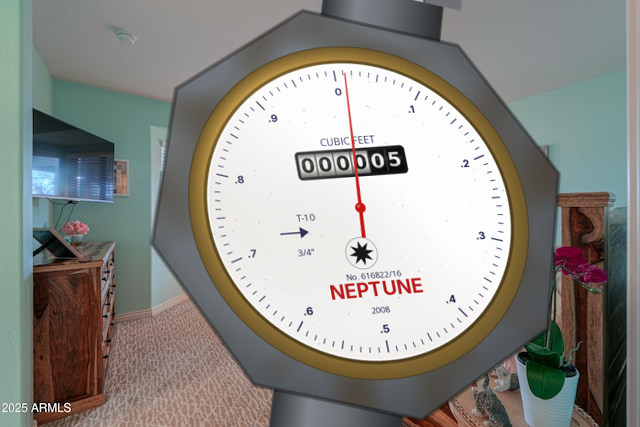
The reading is 5.01 (ft³)
